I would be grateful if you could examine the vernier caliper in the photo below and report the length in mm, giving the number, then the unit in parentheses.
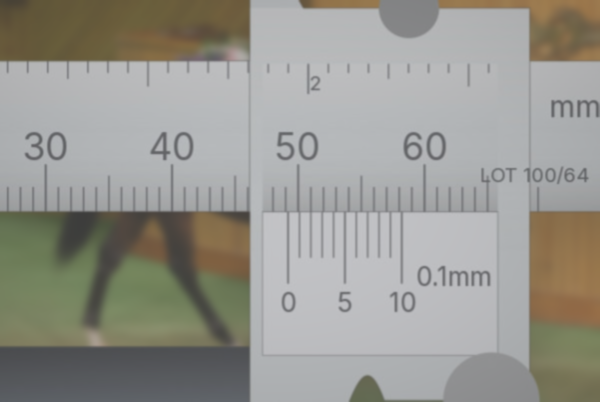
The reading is 49.2 (mm)
